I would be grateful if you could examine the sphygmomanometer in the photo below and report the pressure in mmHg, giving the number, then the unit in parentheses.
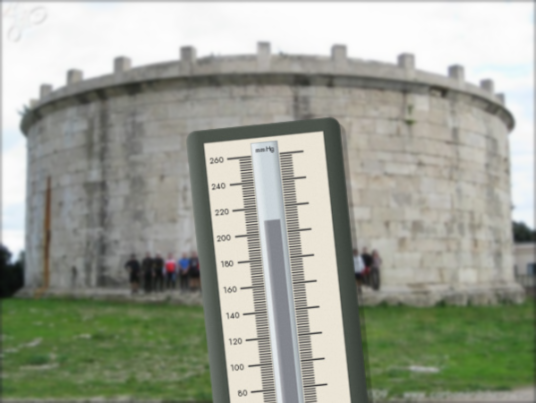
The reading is 210 (mmHg)
